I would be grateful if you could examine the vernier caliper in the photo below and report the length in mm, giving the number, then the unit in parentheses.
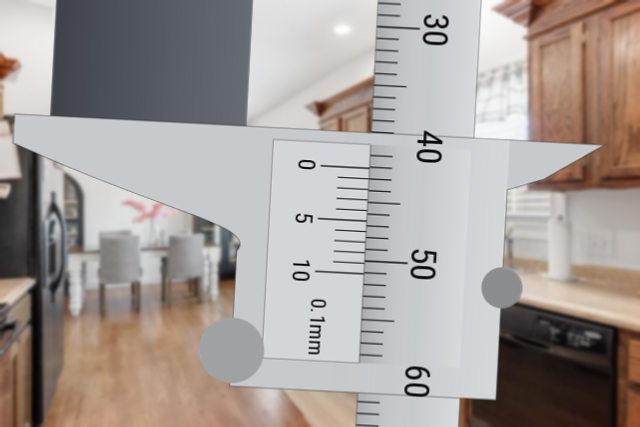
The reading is 42.1 (mm)
